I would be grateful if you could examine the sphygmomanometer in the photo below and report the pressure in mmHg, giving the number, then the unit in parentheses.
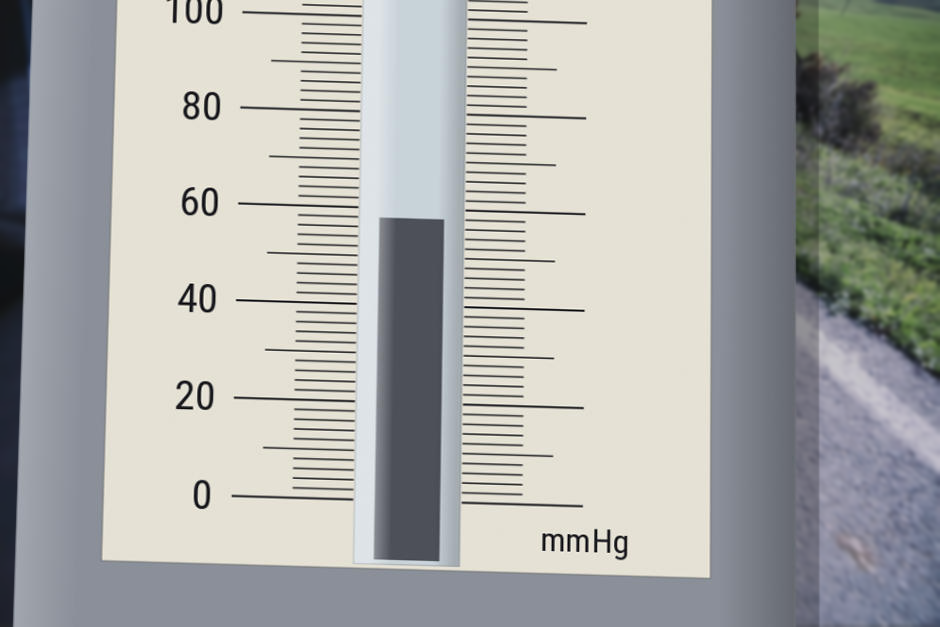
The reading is 58 (mmHg)
